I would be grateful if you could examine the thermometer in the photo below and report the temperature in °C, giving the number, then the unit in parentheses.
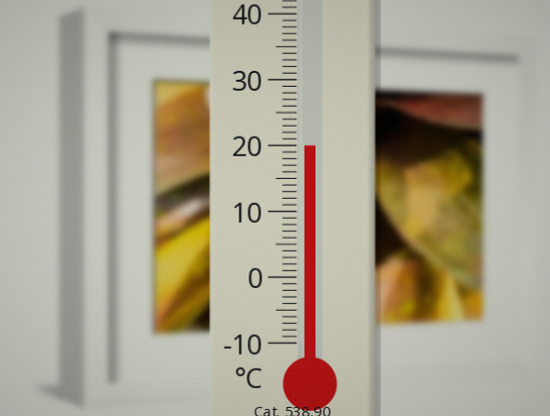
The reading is 20 (°C)
